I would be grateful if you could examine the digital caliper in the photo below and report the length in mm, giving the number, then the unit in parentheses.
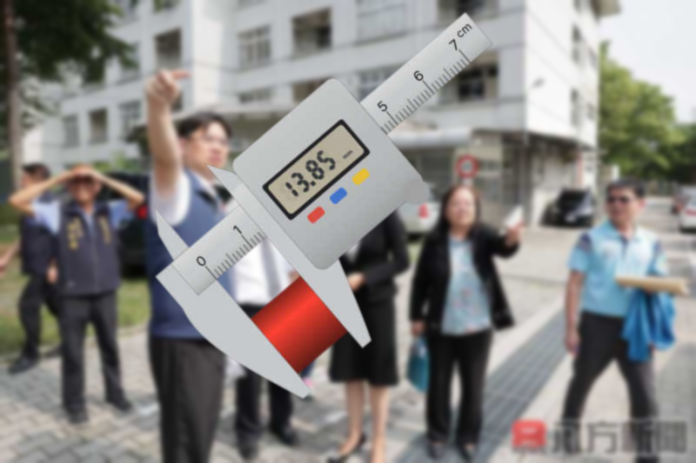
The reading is 13.85 (mm)
